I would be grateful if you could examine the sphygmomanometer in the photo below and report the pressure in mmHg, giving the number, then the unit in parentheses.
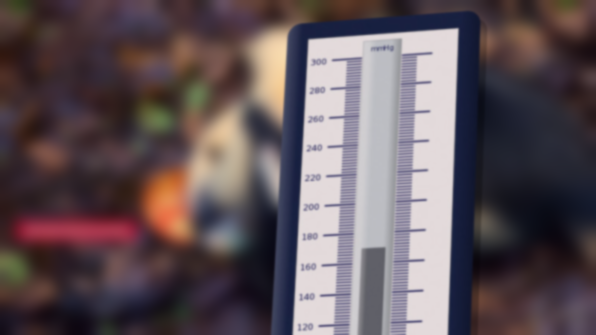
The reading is 170 (mmHg)
